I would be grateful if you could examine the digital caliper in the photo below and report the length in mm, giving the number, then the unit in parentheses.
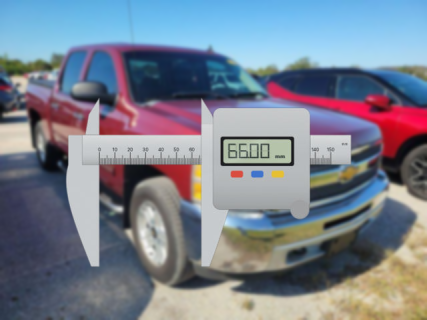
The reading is 66.00 (mm)
